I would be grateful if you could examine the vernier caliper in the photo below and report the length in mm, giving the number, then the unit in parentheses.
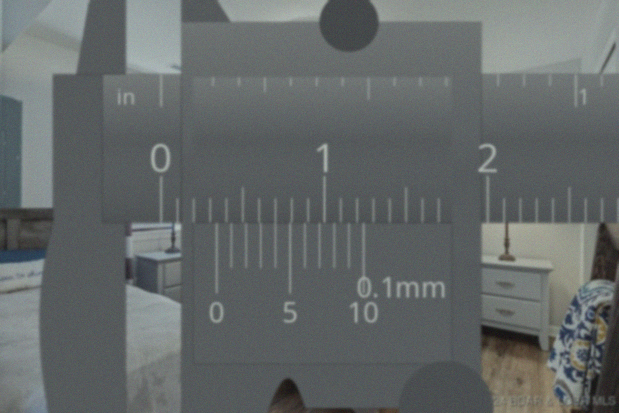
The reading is 3.4 (mm)
